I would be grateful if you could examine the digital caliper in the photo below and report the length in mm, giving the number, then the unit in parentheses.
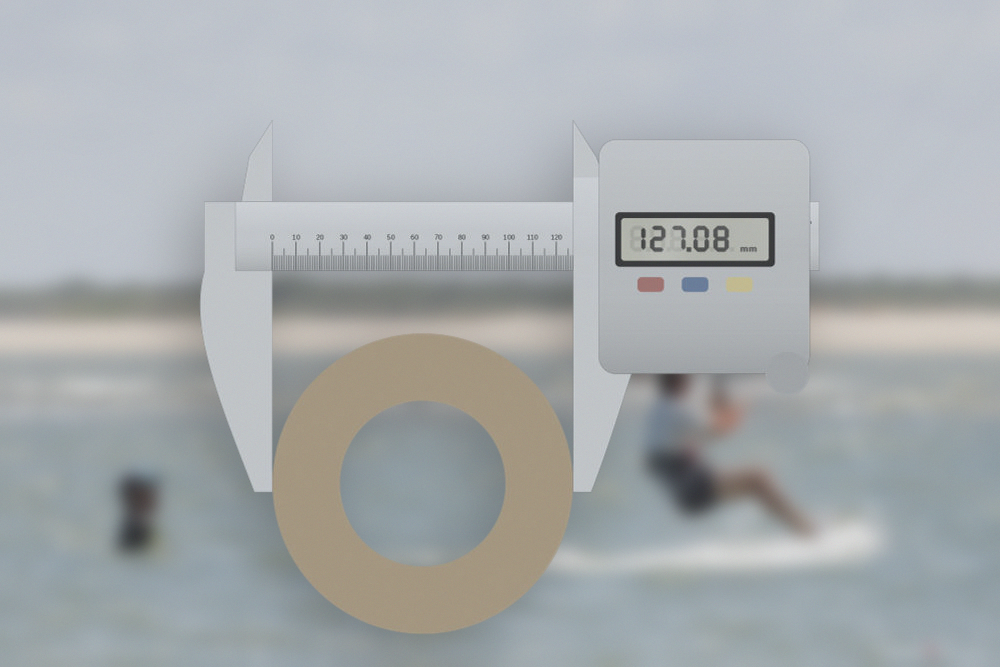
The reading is 127.08 (mm)
